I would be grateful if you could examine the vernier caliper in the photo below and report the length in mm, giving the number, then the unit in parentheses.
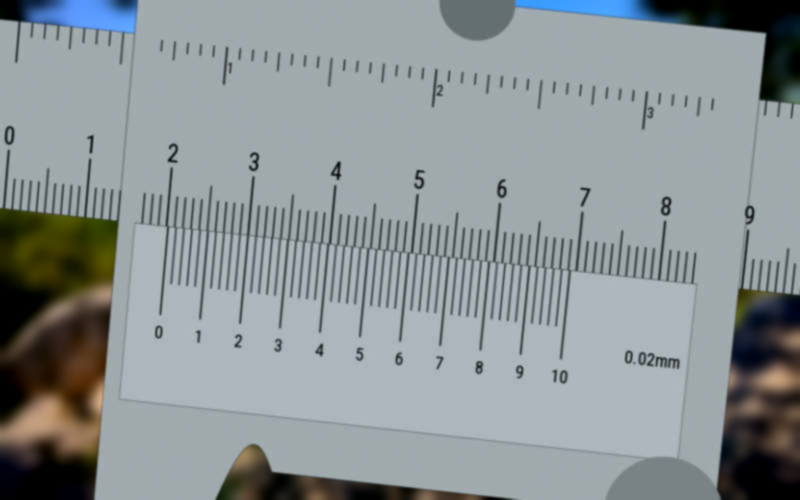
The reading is 20.2 (mm)
